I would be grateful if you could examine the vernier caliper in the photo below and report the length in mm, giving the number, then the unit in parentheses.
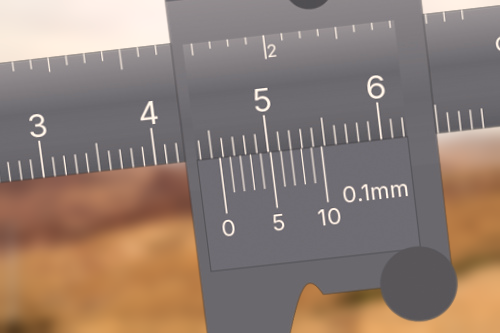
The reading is 45.7 (mm)
